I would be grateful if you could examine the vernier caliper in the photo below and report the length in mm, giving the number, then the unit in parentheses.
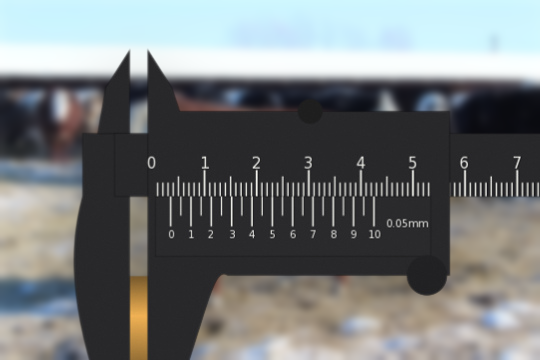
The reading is 3.5 (mm)
